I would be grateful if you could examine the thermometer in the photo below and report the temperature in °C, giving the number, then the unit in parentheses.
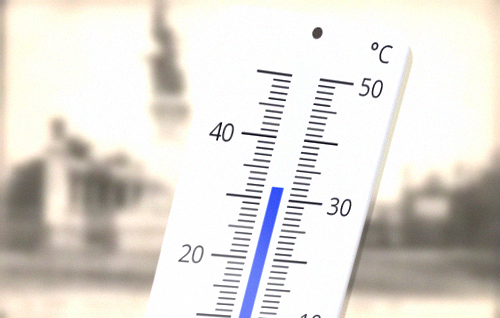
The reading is 32 (°C)
